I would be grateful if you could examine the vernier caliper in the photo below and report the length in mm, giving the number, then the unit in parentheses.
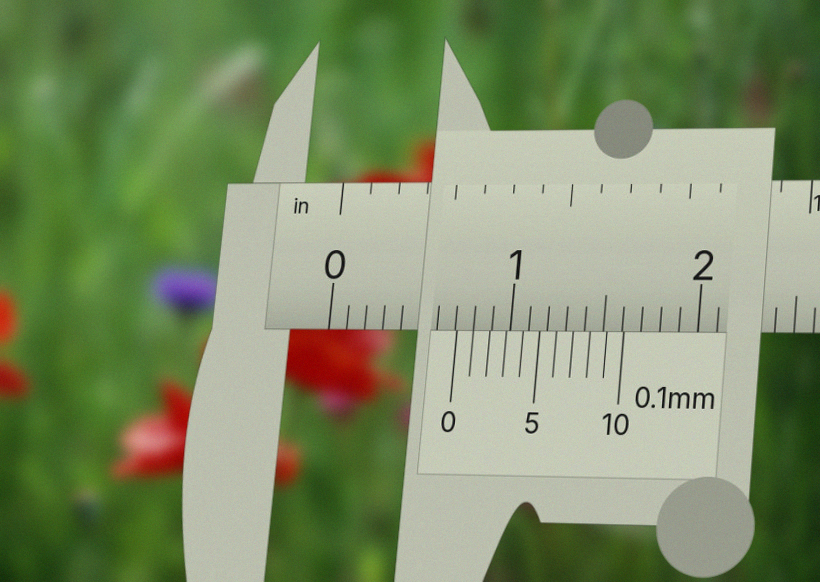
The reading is 7.1 (mm)
